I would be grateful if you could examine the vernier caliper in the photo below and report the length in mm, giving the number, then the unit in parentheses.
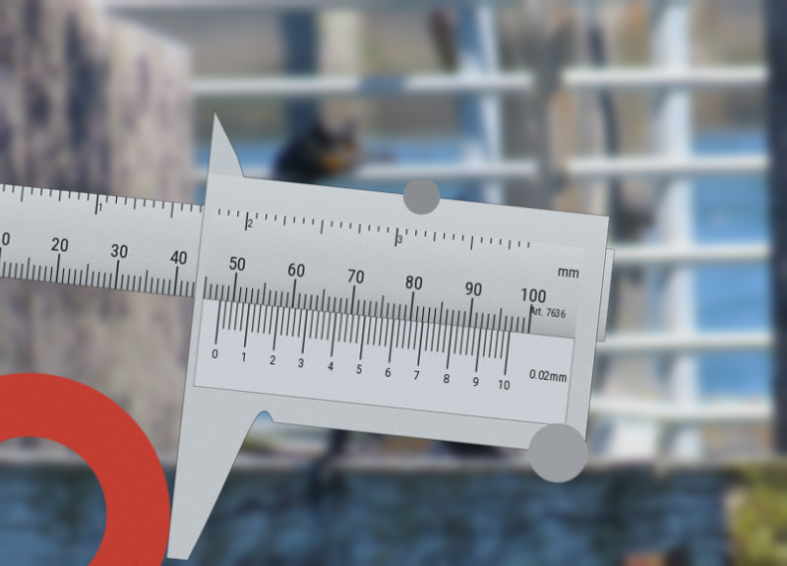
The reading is 47.8 (mm)
